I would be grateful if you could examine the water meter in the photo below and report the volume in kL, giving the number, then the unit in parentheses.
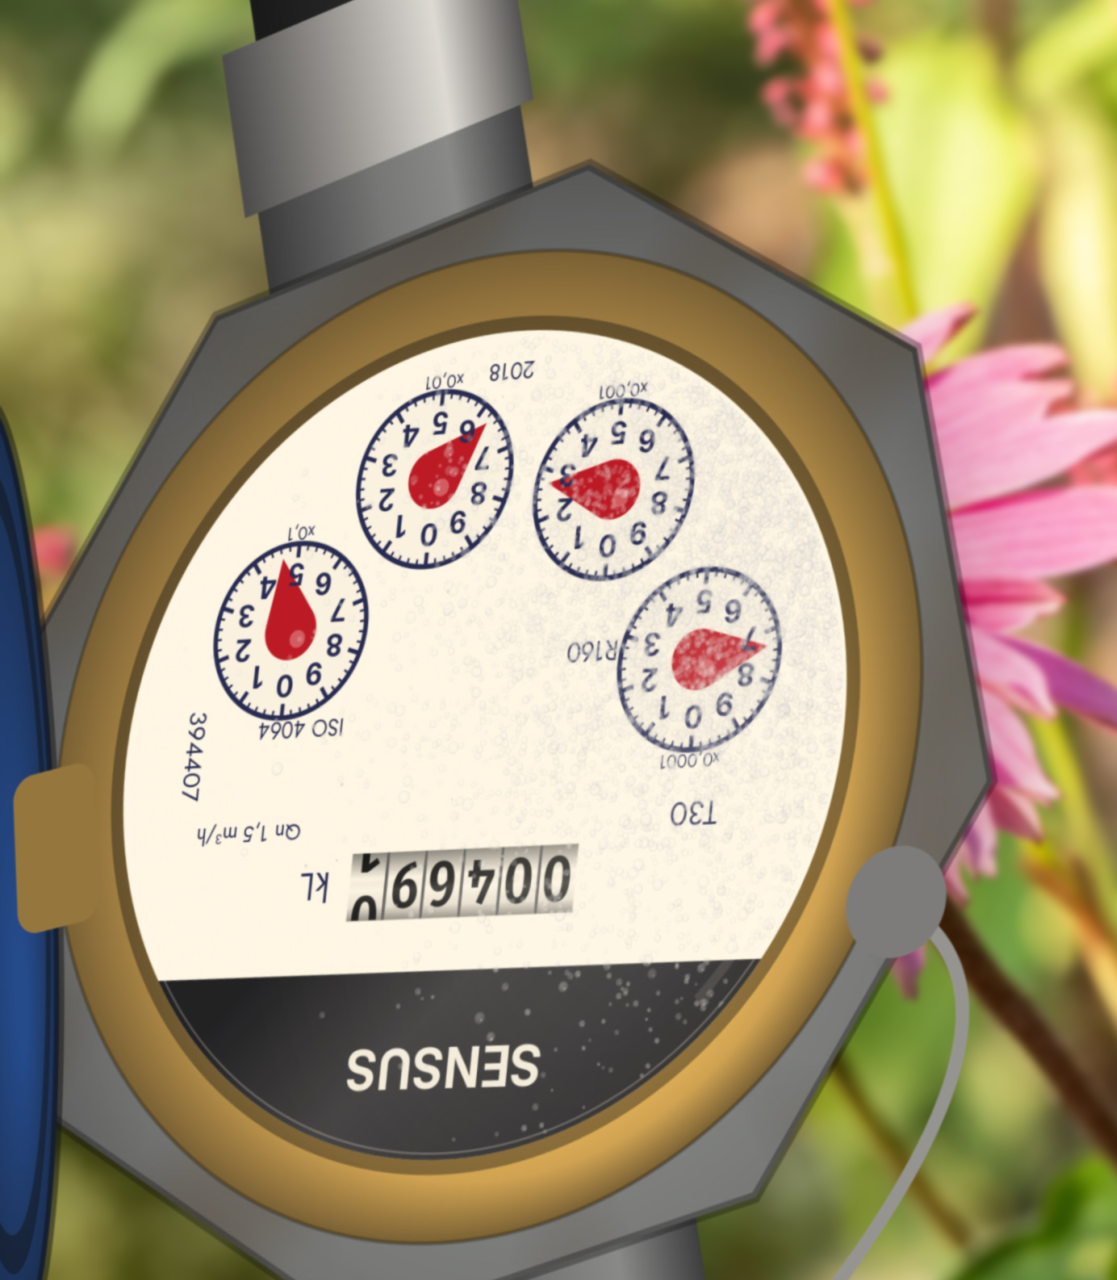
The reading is 4690.4627 (kL)
